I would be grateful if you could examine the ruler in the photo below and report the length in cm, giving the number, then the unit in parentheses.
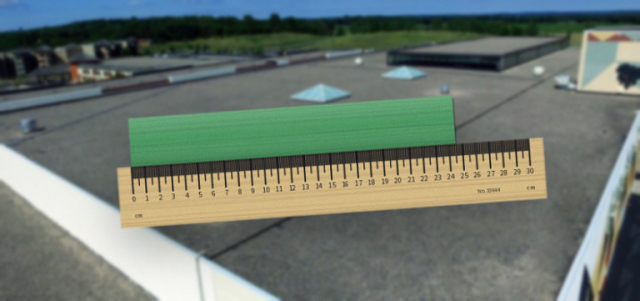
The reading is 24.5 (cm)
